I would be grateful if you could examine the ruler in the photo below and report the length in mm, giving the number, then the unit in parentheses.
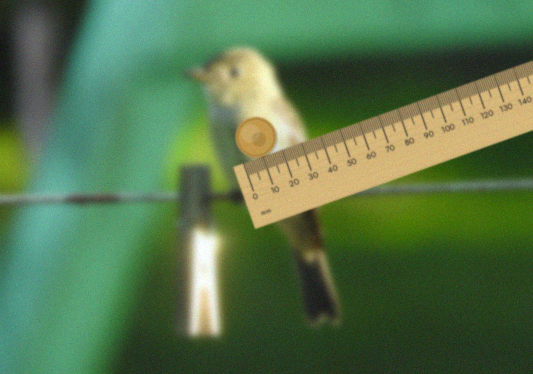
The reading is 20 (mm)
